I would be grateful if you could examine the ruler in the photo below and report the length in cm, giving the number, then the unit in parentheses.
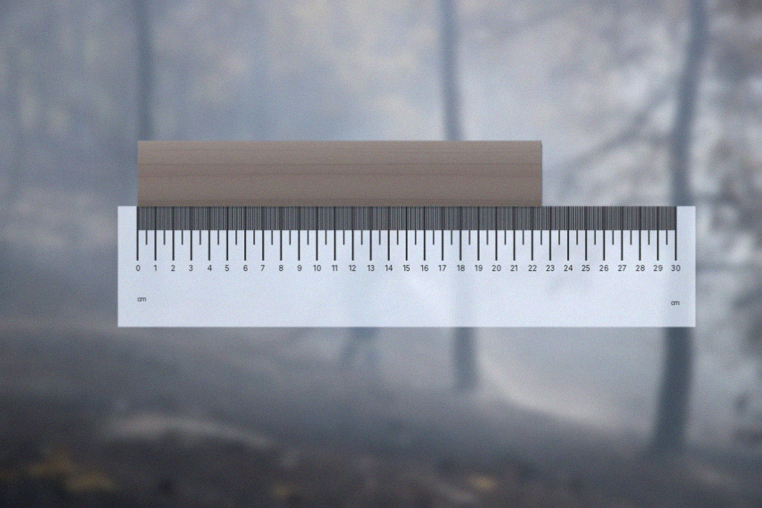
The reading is 22.5 (cm)
